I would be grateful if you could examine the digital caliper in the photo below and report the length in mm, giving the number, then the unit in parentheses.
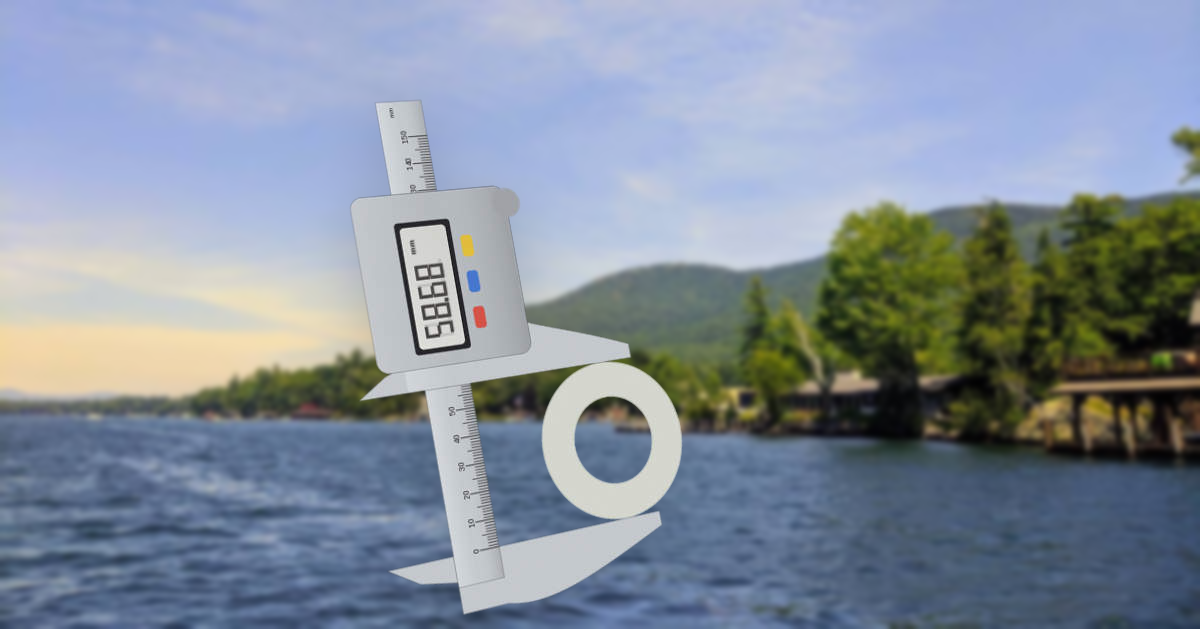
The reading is 58.68 (mm)
